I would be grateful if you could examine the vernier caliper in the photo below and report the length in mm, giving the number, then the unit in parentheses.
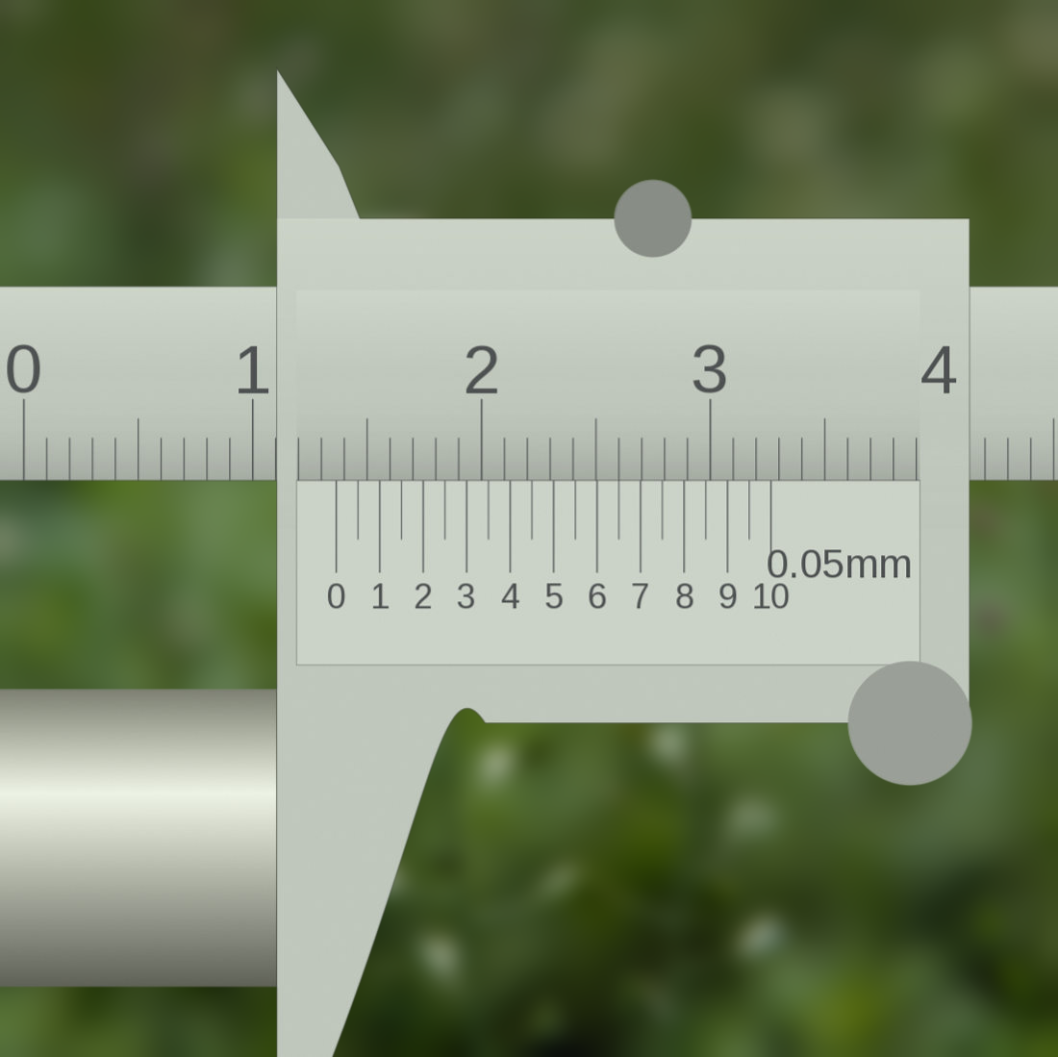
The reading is 13.65 (mm)
